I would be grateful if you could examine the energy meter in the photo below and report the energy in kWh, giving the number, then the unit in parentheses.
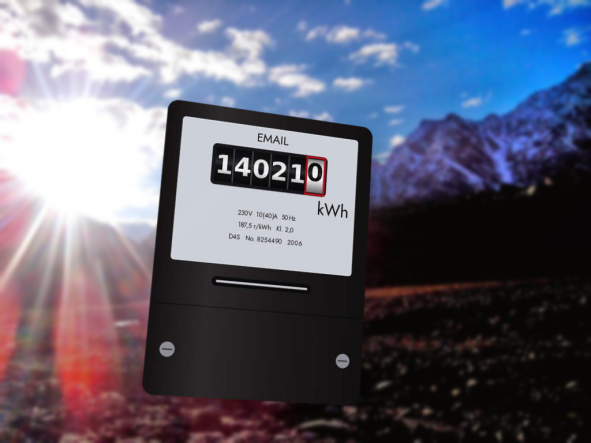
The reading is 14021.0 (kWh)
